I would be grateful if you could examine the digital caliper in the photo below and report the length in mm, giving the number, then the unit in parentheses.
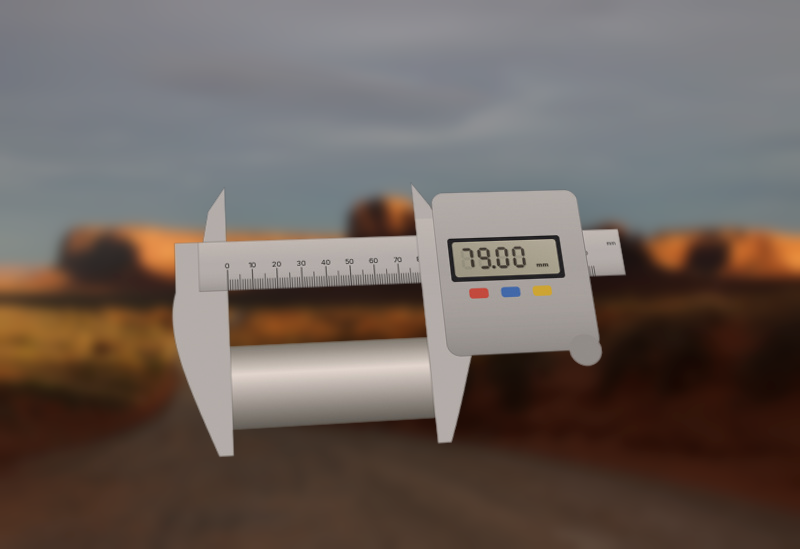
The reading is 79.00 (mm)
